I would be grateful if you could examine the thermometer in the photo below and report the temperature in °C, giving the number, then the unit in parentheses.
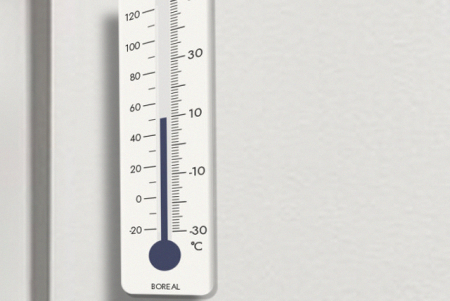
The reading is 10 (°C)
